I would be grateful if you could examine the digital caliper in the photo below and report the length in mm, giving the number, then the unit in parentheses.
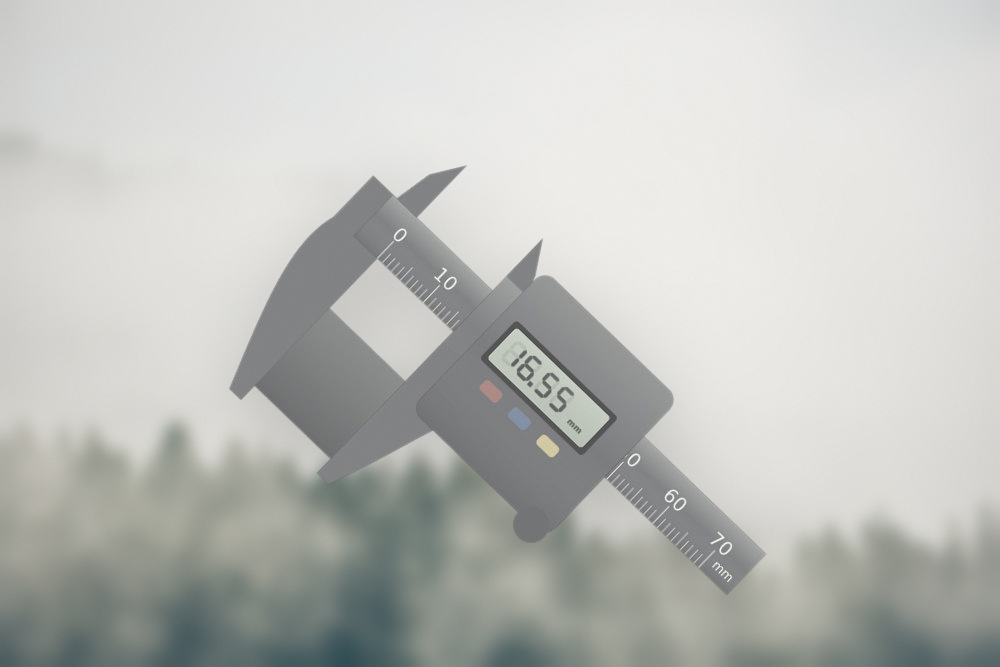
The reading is 16.55 (mm)
